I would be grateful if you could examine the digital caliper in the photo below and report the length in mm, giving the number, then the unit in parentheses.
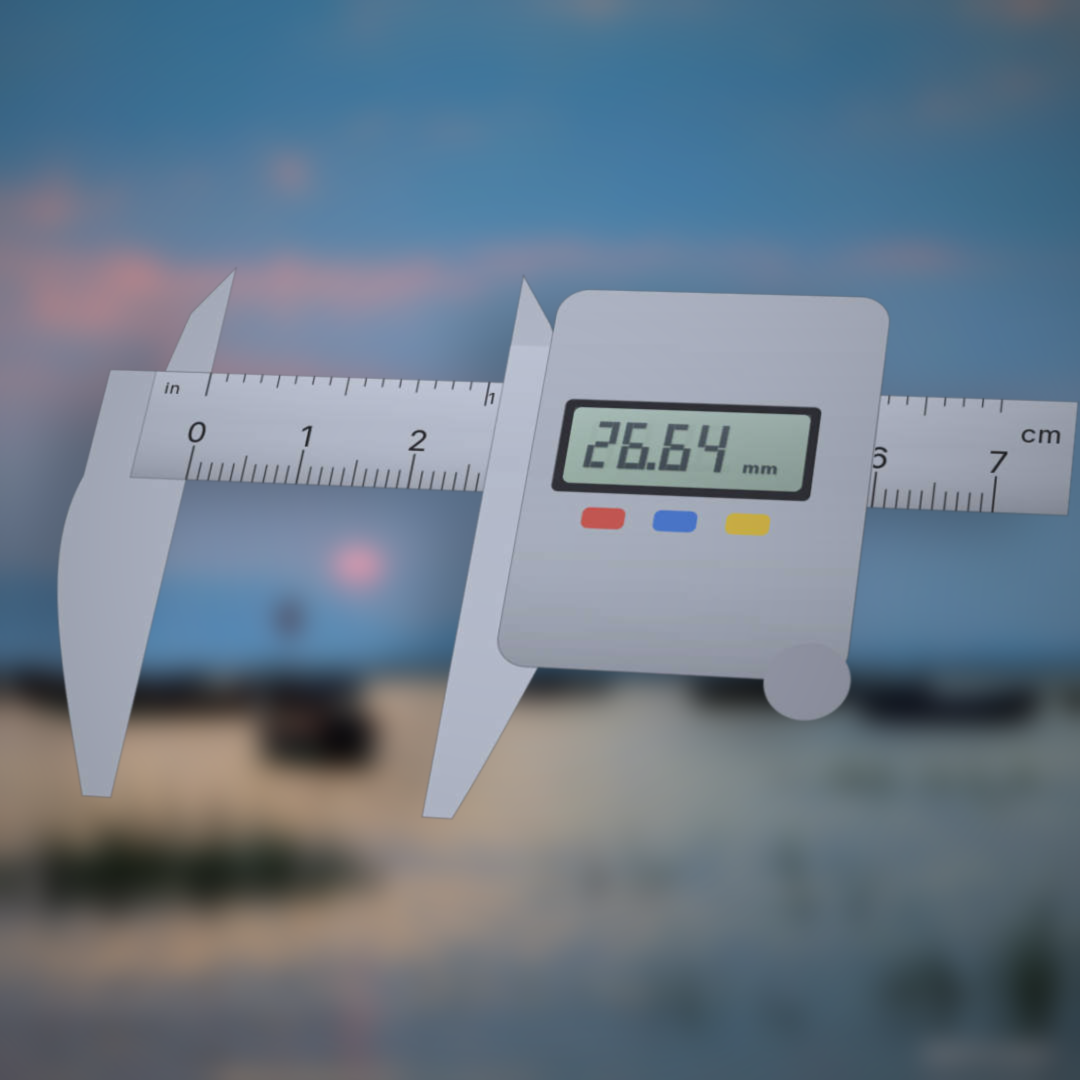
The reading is 26.64 (mm)
